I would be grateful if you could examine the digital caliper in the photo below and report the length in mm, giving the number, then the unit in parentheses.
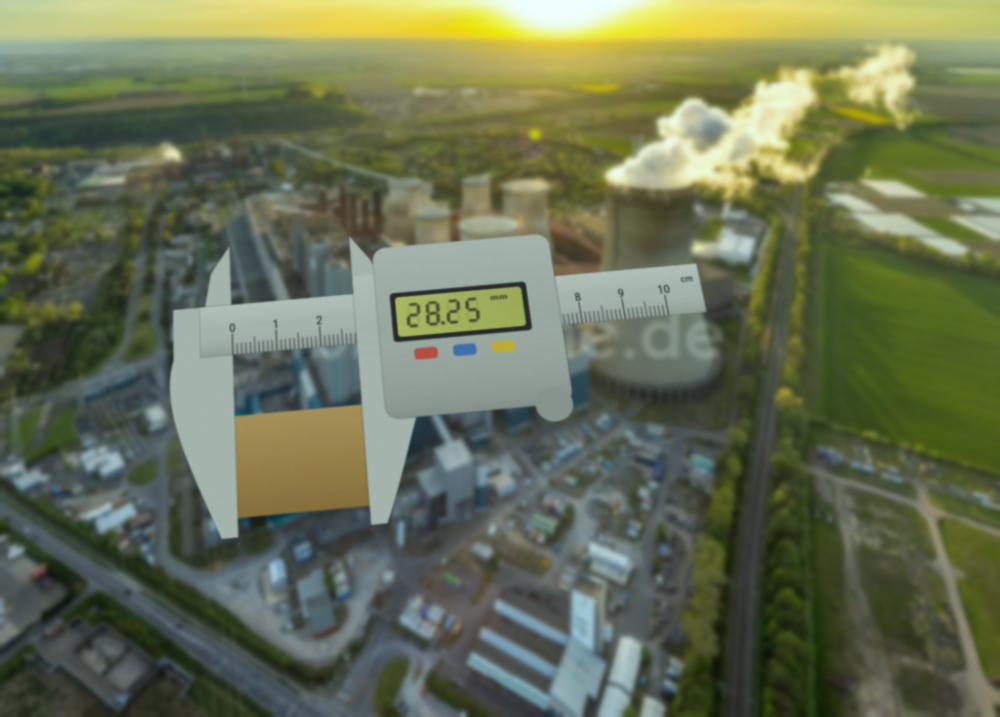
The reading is 28.25 (mm)
